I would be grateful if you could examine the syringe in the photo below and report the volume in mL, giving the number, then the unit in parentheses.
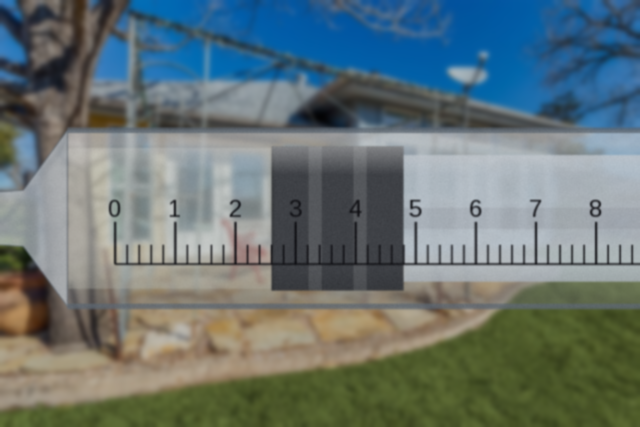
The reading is 2.6 (mL)
